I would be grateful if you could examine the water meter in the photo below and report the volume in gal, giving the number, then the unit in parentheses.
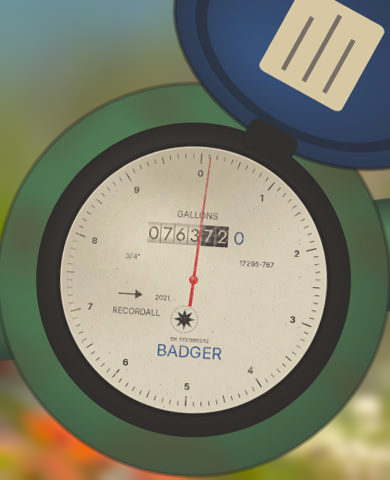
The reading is 763720.1 (gal)
